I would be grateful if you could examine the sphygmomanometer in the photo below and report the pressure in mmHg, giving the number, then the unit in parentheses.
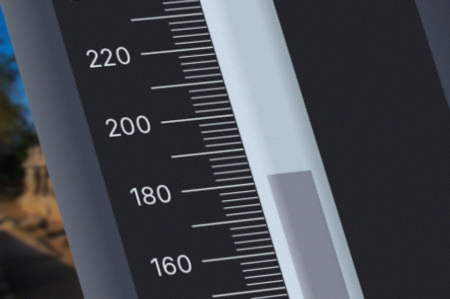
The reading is 182 (mmHg)
